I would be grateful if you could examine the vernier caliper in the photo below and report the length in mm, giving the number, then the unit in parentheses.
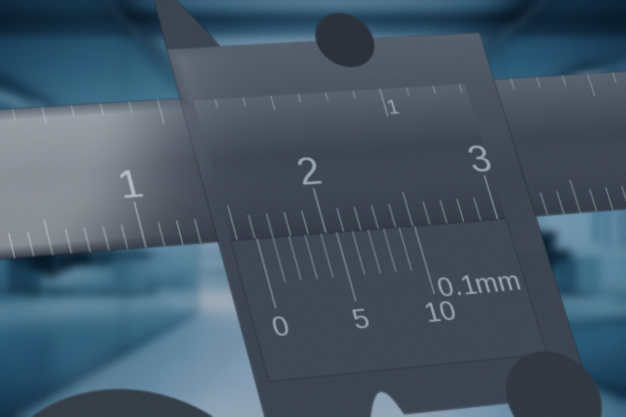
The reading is 16.1 (mm)
